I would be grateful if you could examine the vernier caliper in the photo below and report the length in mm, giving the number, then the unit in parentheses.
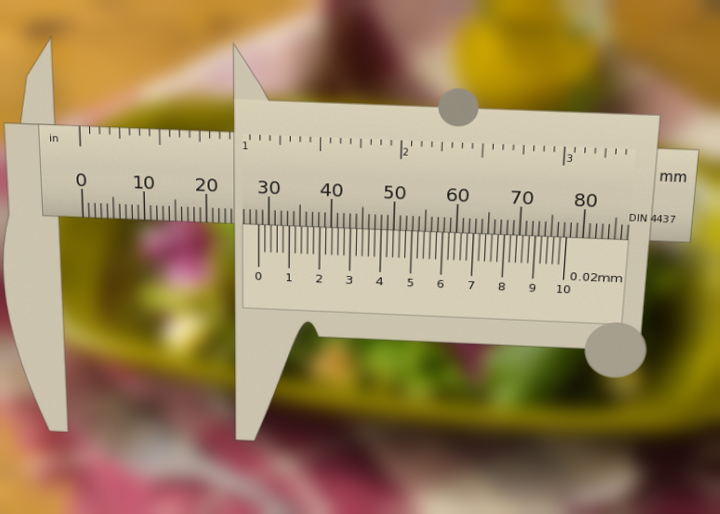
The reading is 28.4 (mm)
